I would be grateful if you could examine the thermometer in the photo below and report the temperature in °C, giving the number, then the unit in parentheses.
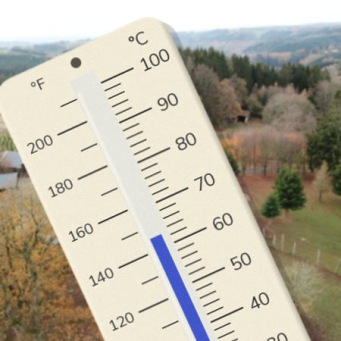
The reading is 63 (°C)
